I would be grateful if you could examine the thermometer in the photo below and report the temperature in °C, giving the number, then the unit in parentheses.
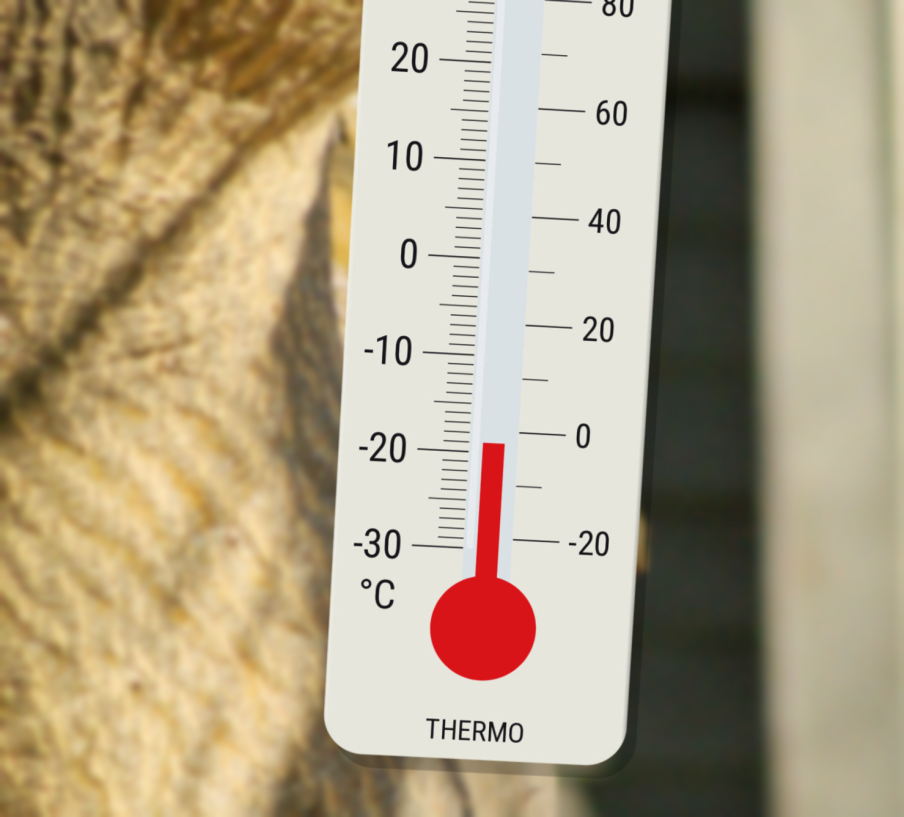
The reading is -19 (°C)
